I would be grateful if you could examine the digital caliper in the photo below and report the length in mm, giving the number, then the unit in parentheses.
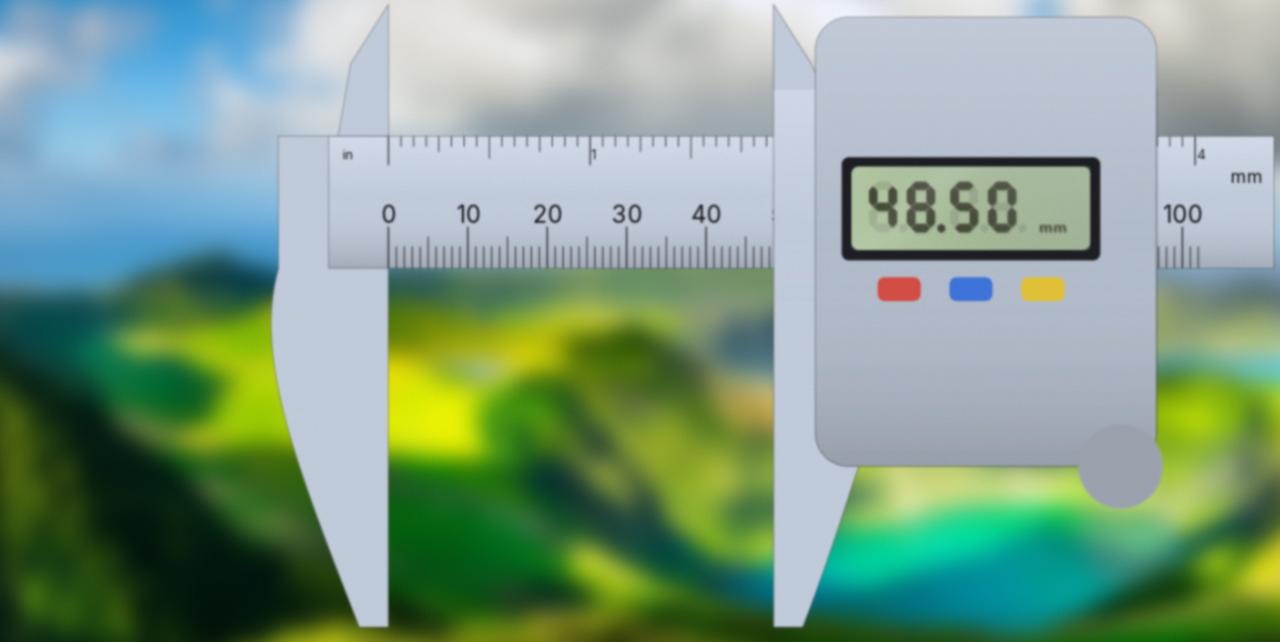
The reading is 48.50 (mm)
